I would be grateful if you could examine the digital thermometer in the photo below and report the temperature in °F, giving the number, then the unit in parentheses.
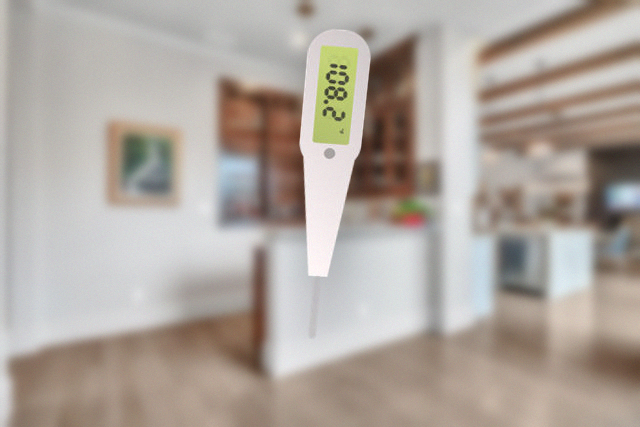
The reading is 108.2 (°F)
